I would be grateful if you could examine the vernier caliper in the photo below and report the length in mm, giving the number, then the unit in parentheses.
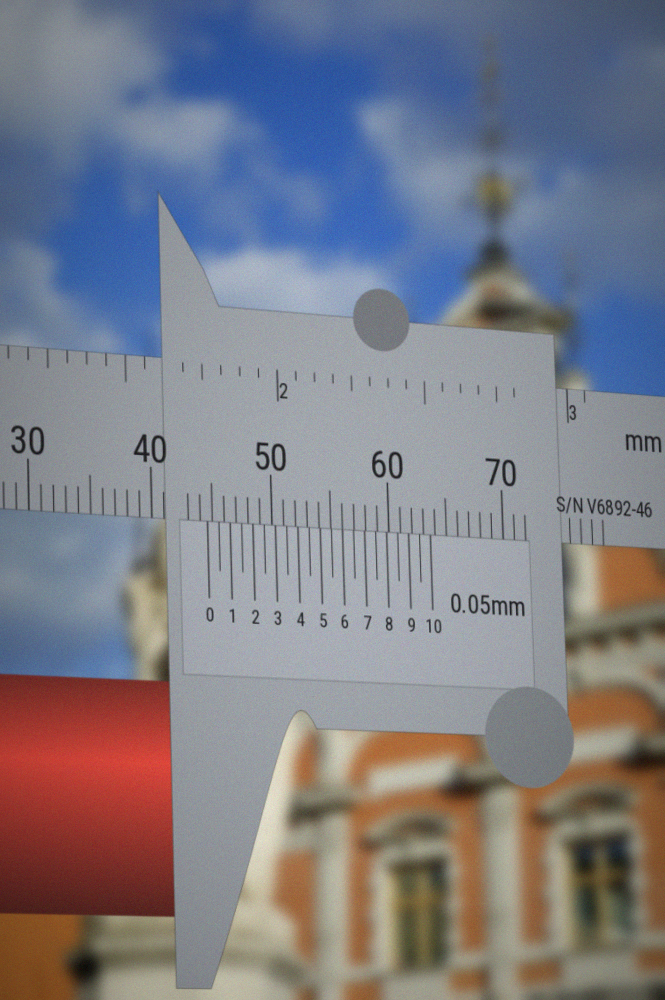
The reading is 44.6 (mm)
